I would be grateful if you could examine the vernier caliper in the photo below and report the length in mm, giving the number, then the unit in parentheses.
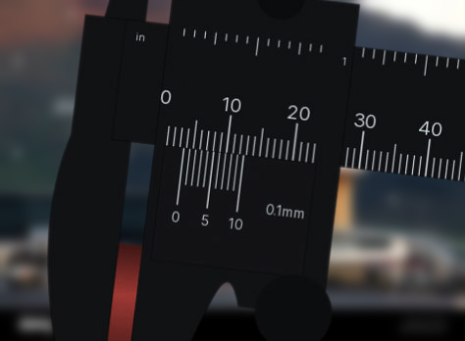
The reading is 3.6 (mm)
